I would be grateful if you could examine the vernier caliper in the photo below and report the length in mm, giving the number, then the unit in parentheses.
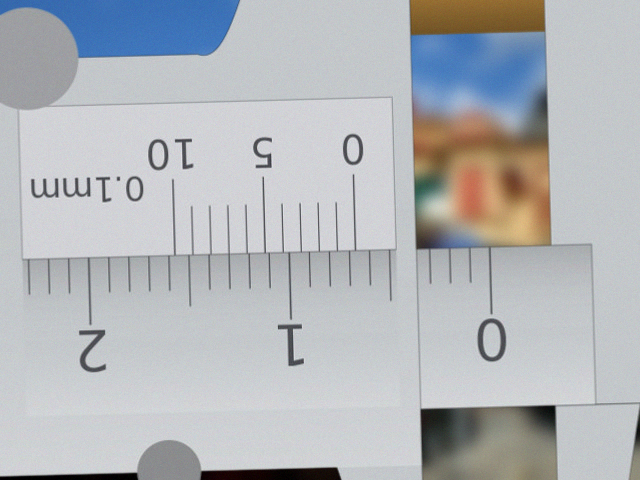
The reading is 6.7 (mm)
